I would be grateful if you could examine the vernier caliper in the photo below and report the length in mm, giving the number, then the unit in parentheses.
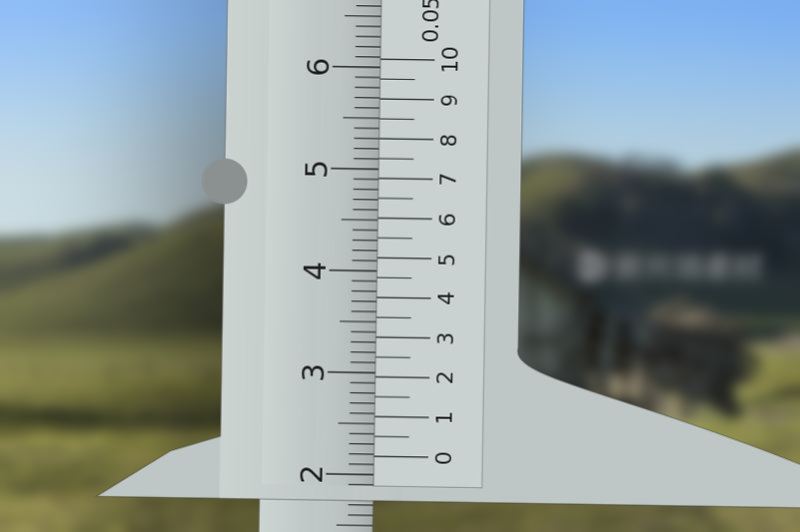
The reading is 21.8 (mm)
